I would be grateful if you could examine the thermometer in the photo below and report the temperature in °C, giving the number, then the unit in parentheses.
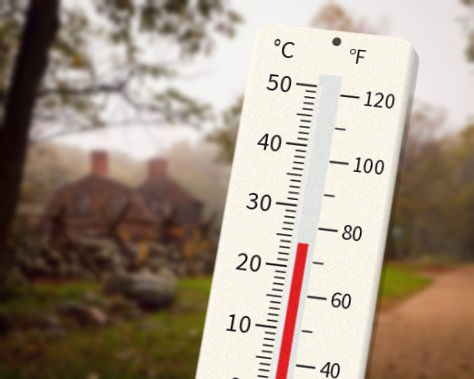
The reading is 24 (°C)
